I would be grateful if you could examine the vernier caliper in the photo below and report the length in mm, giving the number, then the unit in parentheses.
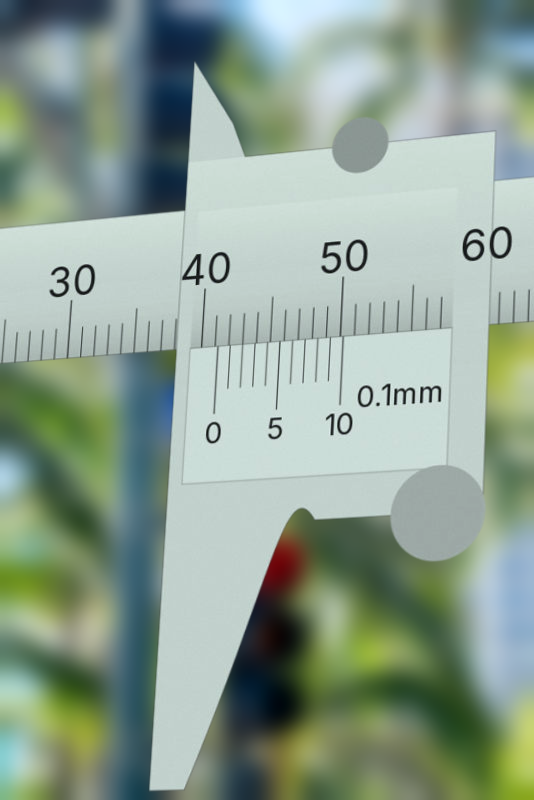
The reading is 41.2 (mm)
